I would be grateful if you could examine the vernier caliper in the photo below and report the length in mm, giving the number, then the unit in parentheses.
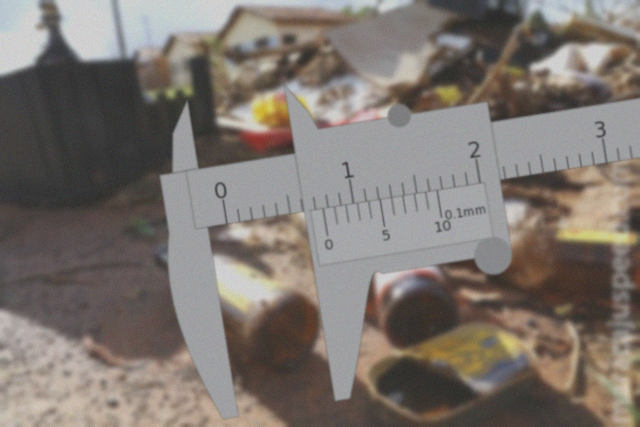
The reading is 7.6 (mm)
